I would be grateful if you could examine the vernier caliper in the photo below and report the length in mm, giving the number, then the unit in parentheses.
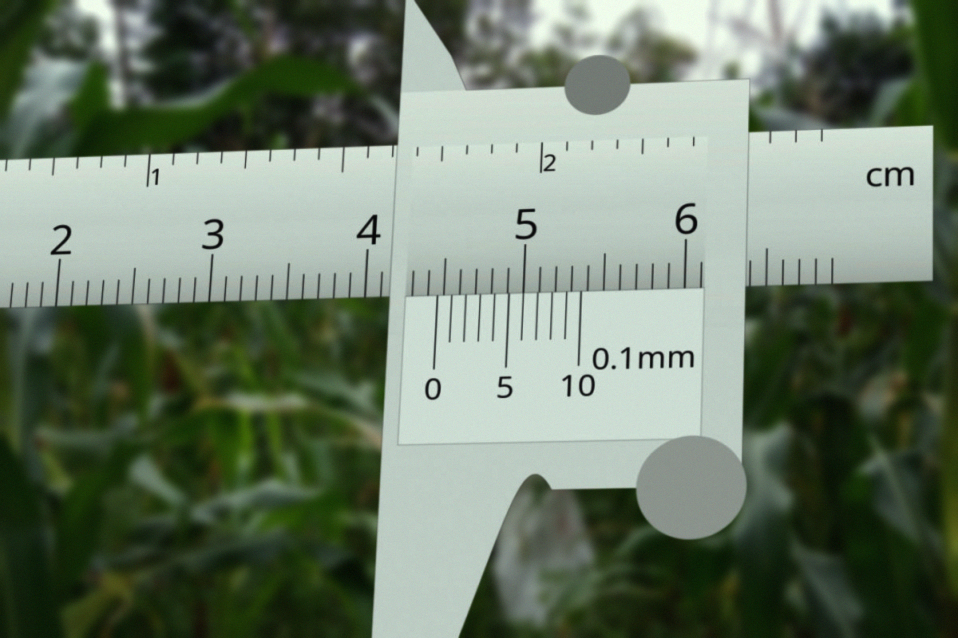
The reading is 44.6 (mm)
